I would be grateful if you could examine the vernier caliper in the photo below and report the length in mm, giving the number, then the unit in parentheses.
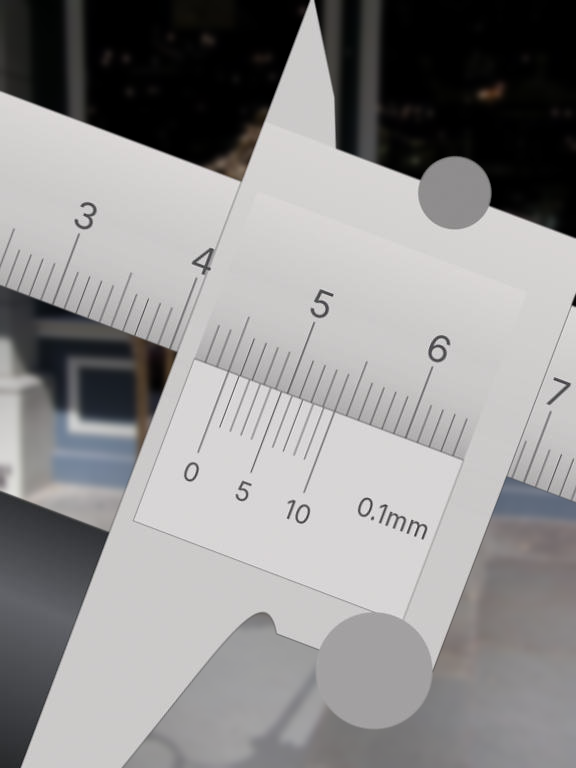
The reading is 45.0 (mm)
